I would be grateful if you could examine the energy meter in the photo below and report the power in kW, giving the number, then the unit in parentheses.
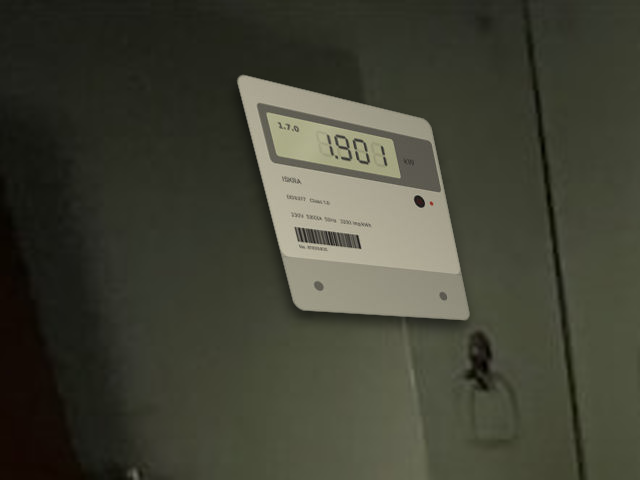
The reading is 1.901 (kW)
